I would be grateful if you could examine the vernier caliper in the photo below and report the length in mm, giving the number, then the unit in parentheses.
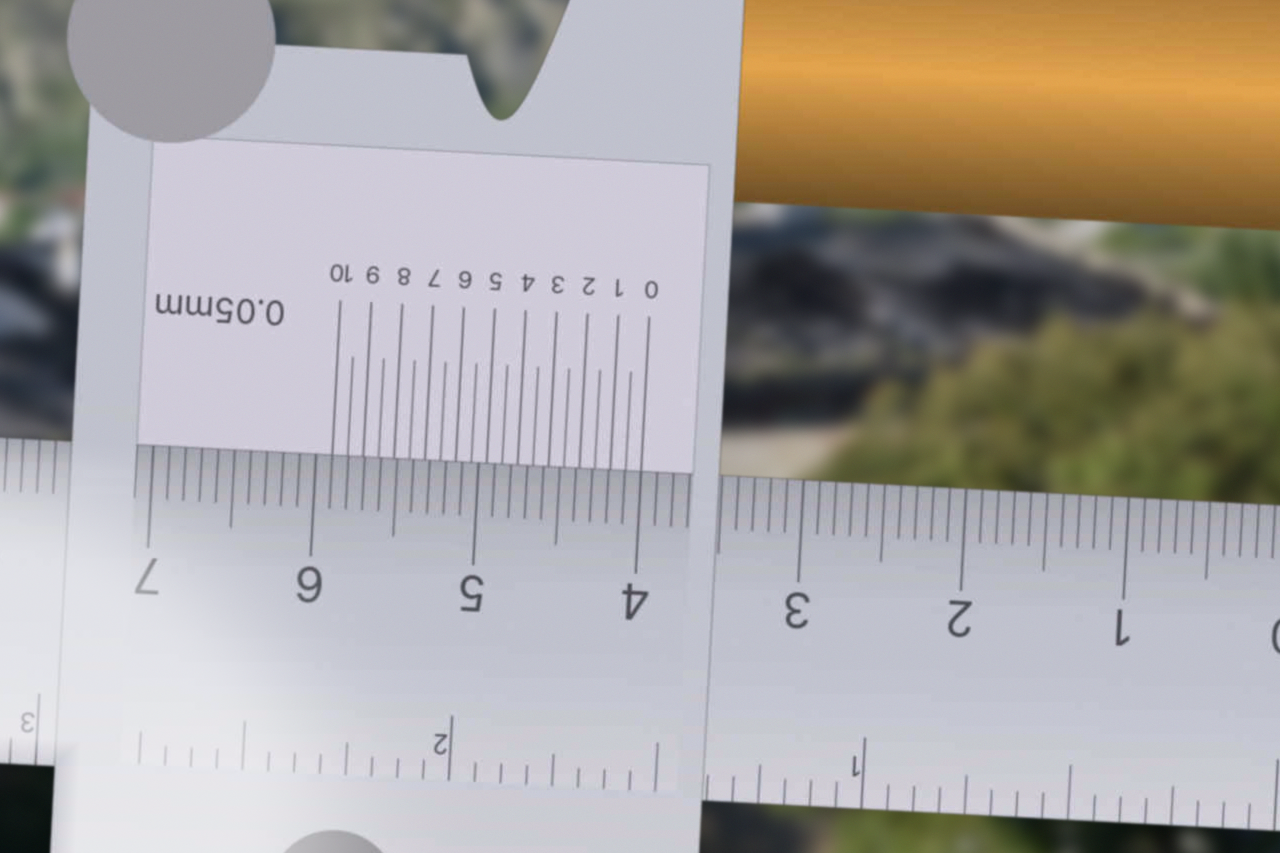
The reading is 40.0 (mm)
